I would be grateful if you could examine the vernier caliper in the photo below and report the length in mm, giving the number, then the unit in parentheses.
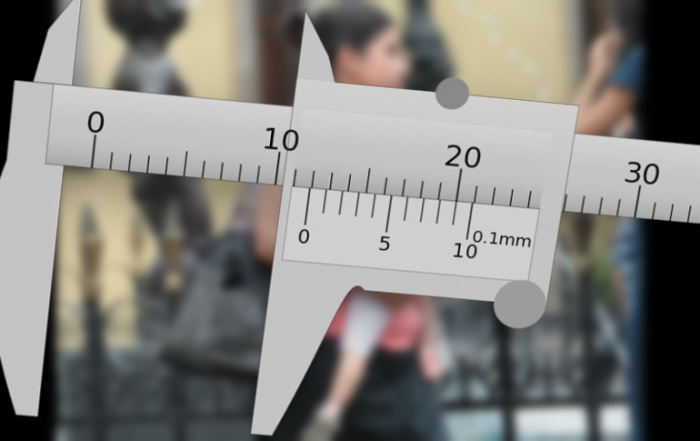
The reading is 11.9 (mm)
